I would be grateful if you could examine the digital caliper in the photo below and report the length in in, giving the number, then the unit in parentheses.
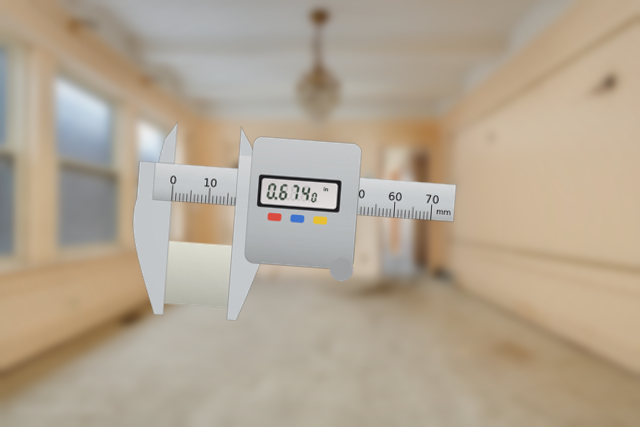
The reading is 0.6740 (in)
